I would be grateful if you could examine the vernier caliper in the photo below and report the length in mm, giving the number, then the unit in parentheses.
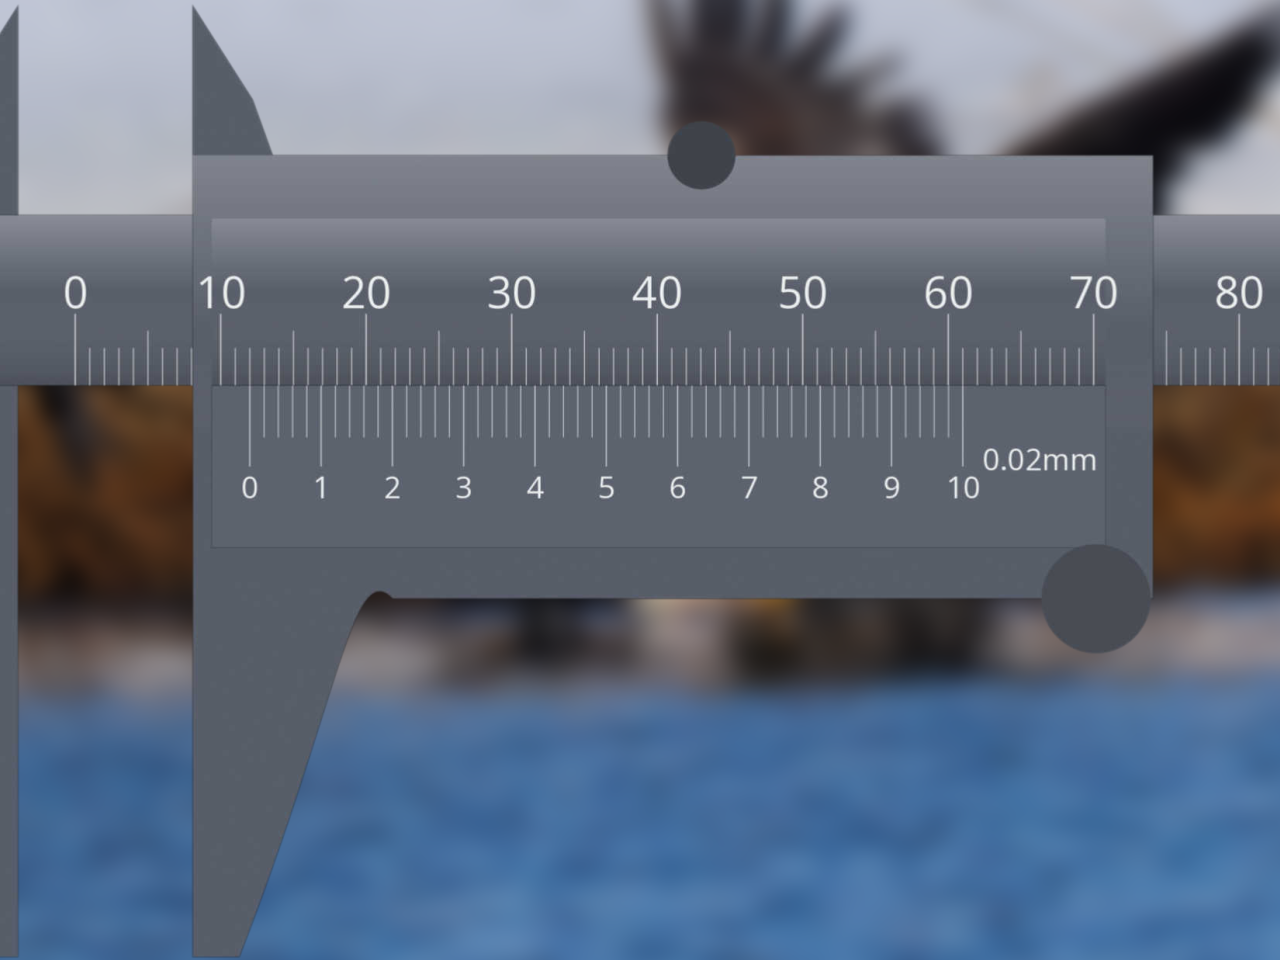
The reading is 12.0 (mm)
